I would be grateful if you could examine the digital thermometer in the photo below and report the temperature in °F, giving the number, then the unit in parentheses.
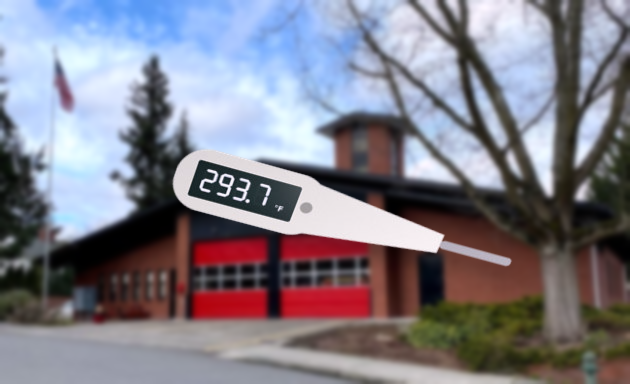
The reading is 293.7 (°F)
